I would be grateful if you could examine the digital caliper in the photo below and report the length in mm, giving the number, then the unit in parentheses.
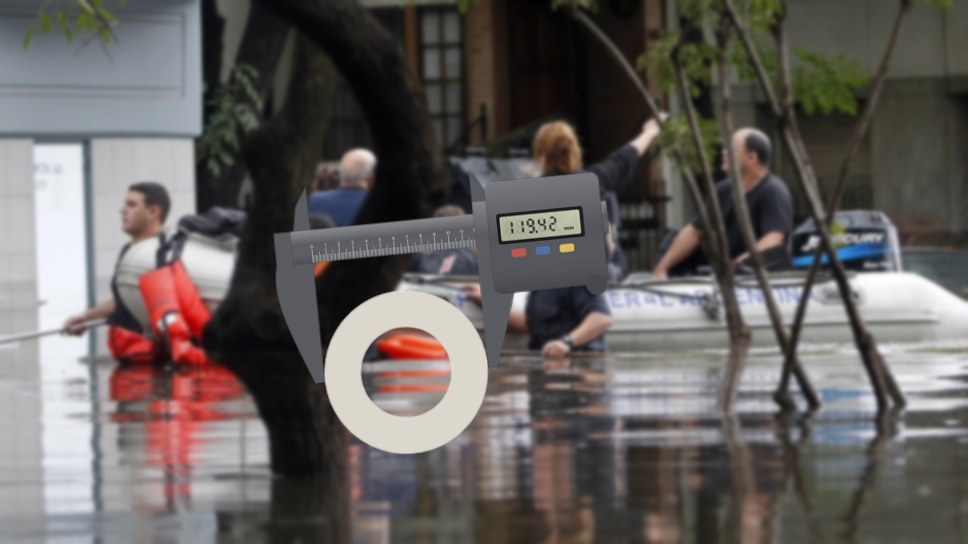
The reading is 119.42 (mm)
